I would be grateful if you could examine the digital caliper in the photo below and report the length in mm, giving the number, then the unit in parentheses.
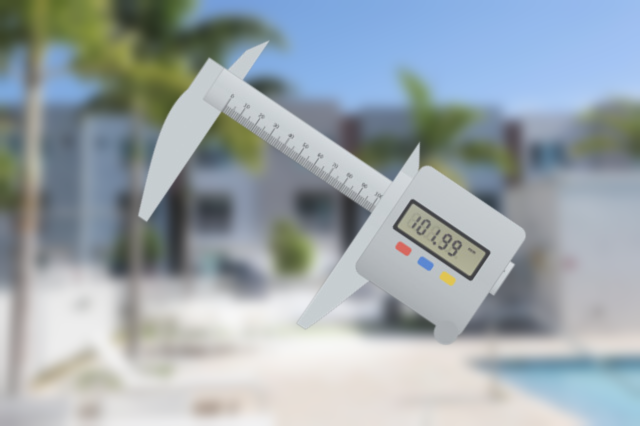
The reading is 101.99 (mm)
